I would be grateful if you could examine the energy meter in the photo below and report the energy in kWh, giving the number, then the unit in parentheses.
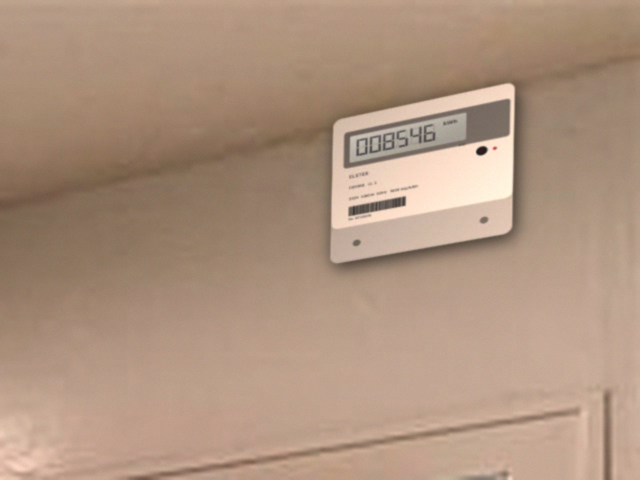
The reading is 8546 (kWh)
